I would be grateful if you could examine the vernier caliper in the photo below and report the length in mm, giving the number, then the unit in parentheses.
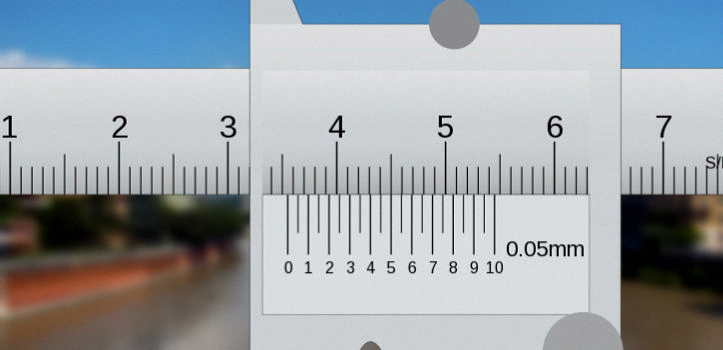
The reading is 35.5 (mm)
